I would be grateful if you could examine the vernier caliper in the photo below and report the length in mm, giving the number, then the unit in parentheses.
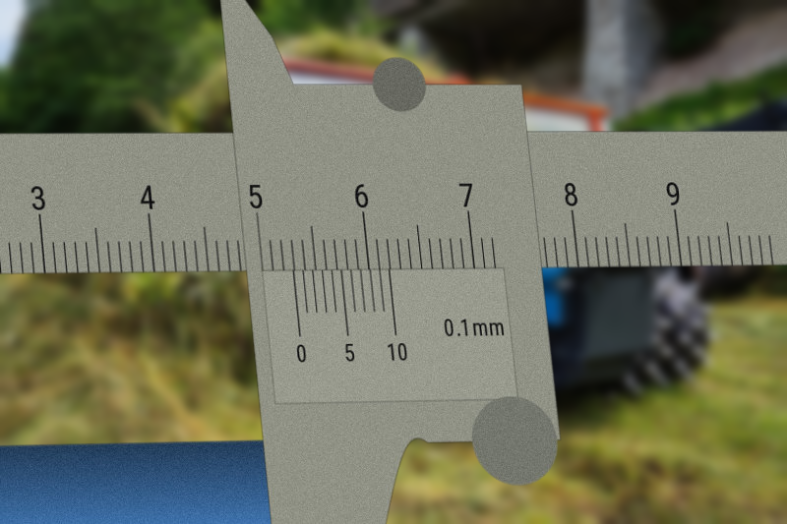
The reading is 52.9 (mm)
